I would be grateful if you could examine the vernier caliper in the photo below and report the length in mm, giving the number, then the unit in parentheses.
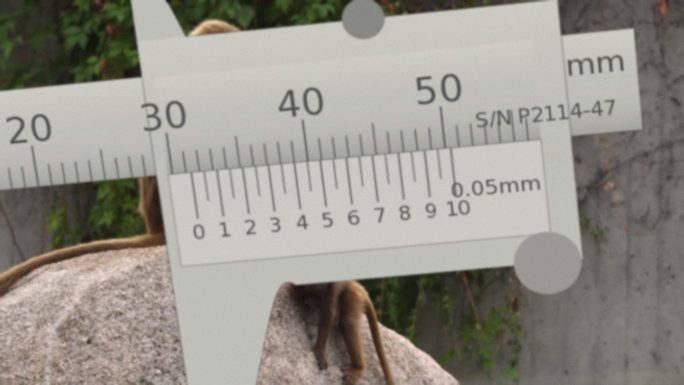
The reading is 31.4 (mm)
